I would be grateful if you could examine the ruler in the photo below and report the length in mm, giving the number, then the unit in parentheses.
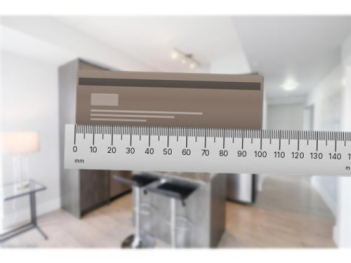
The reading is 100 (mm)
